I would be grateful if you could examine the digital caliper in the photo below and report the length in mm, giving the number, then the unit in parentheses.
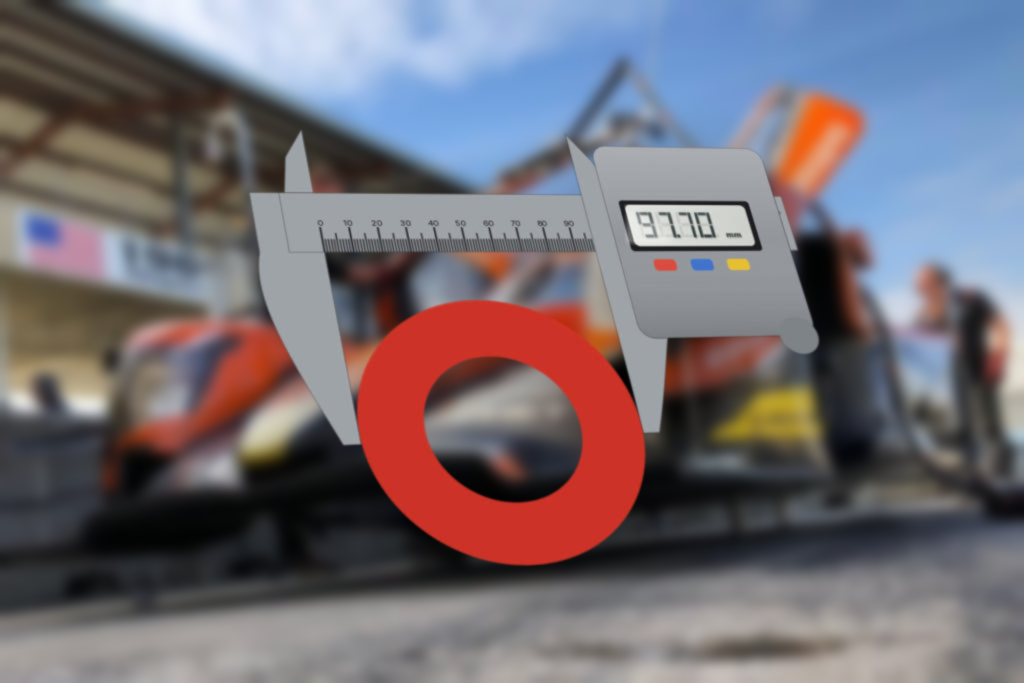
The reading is 97.70 (mm)
